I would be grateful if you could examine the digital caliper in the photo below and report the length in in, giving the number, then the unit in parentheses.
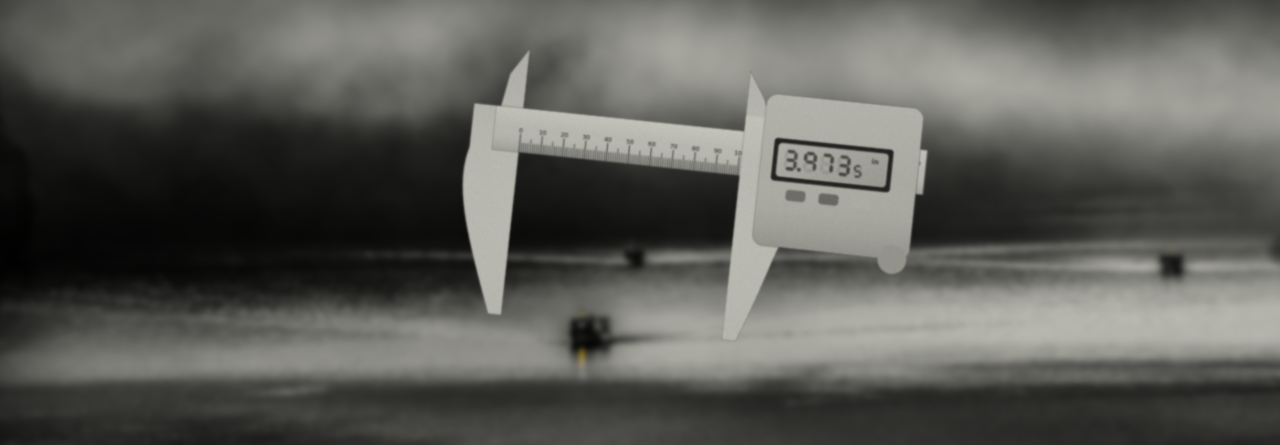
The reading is 3.9735 (in)
